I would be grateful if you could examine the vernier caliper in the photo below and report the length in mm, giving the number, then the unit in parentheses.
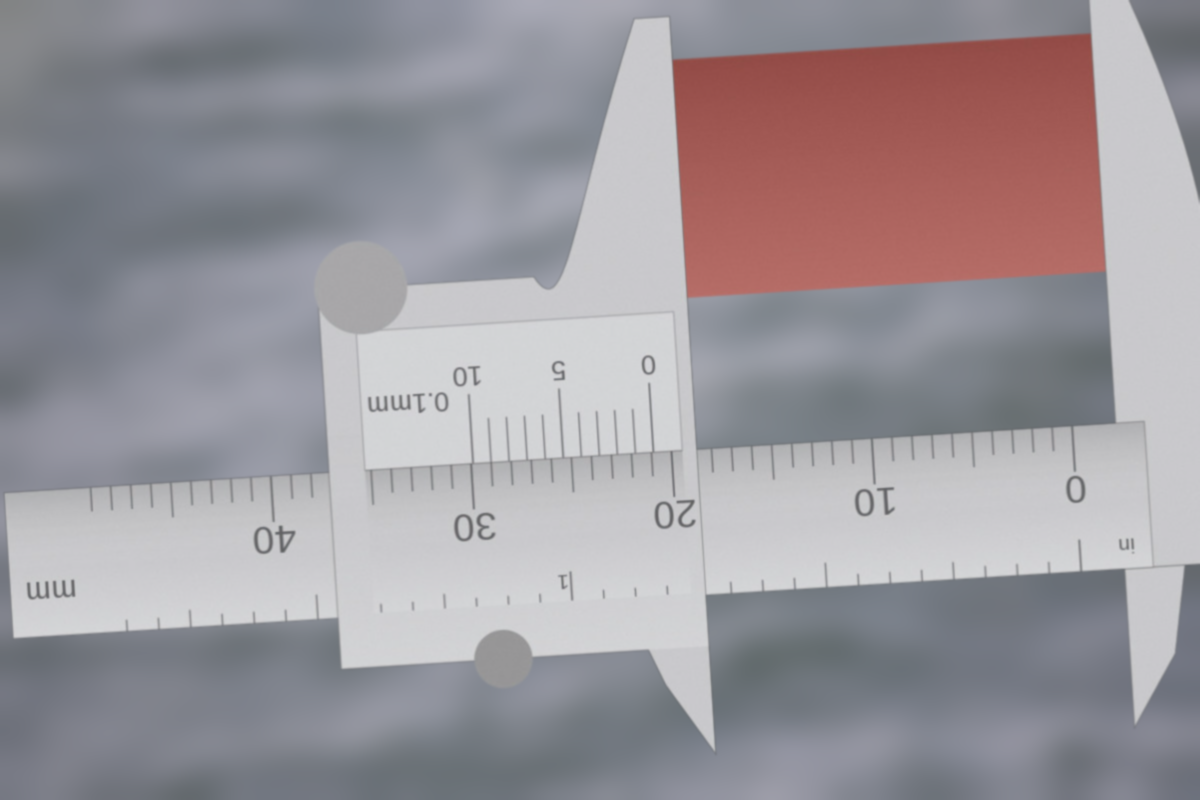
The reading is 20.9 (mm)
